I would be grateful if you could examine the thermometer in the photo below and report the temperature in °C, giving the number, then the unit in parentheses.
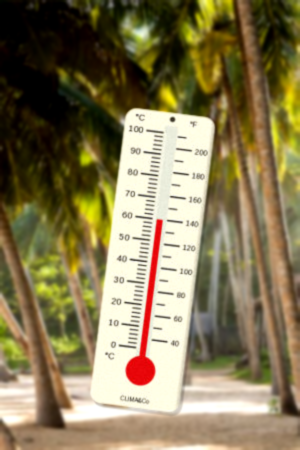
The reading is 60 (°C)
